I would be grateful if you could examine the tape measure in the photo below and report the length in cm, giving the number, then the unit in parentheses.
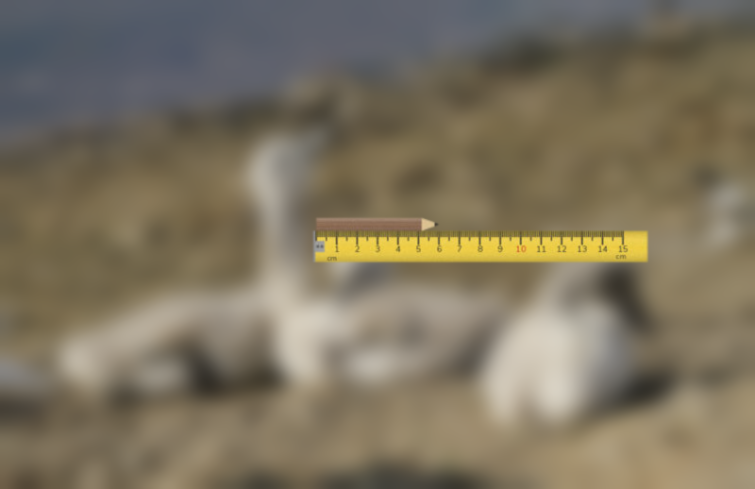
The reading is 6 (cm)
